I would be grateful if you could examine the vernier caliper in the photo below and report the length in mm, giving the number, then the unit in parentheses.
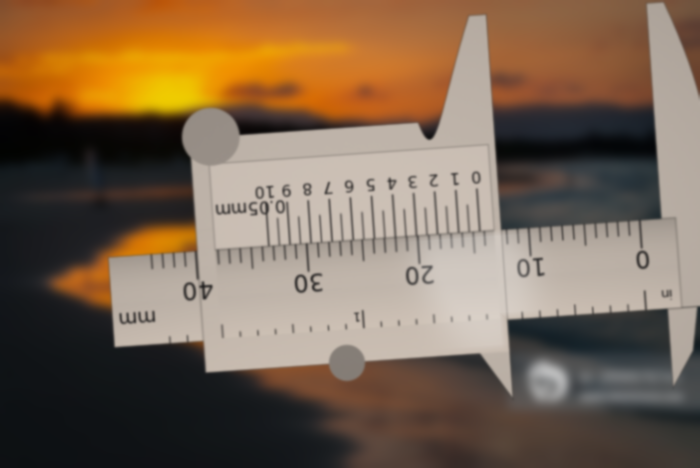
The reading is 14.4 (mm)
